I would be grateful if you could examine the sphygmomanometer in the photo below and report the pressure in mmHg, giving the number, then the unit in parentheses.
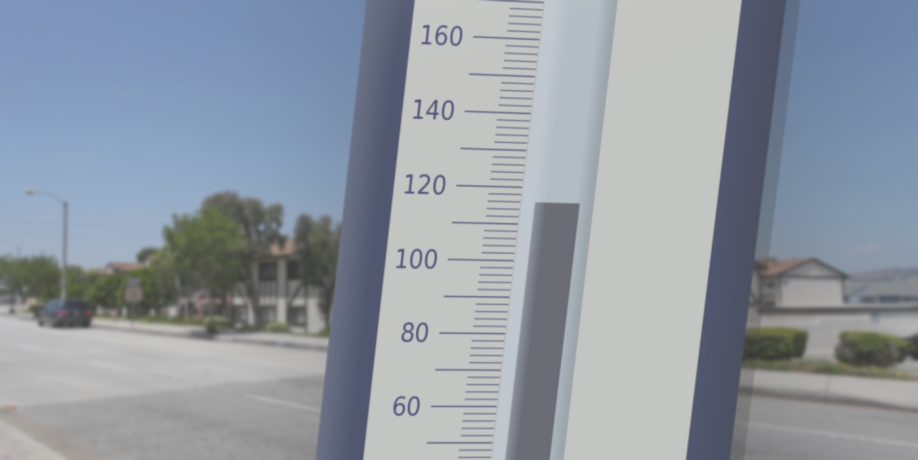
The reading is 116 (mmHg)
